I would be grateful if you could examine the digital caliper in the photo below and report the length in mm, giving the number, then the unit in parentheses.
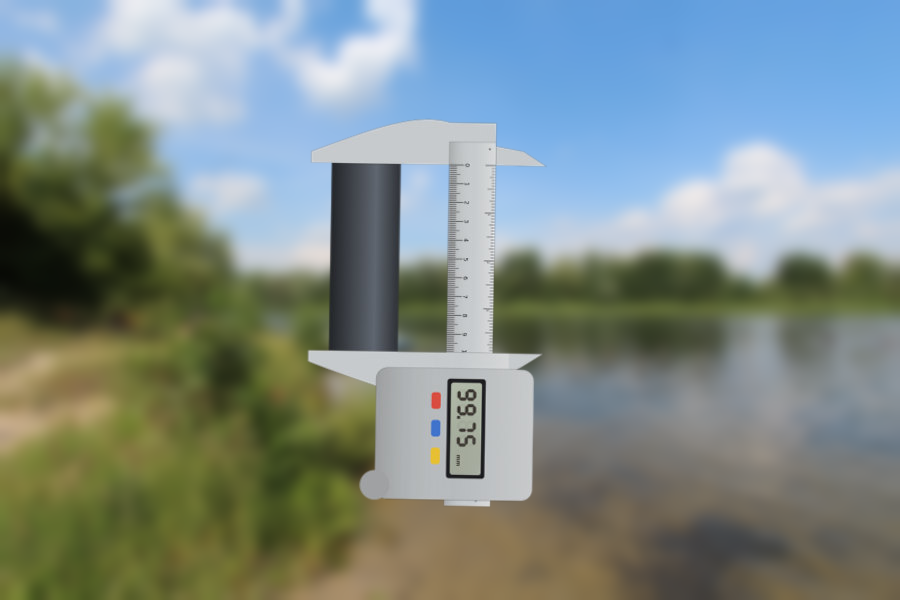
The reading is 99.75 (mm)
